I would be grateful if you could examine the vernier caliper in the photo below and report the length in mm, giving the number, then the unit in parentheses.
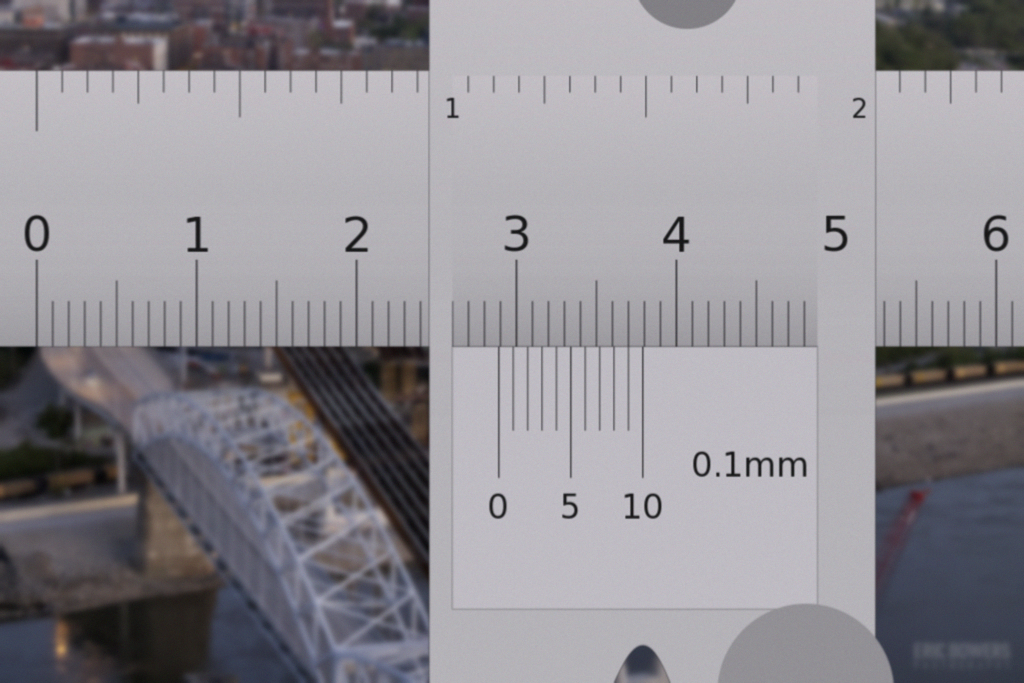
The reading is 28.9 (mm)
